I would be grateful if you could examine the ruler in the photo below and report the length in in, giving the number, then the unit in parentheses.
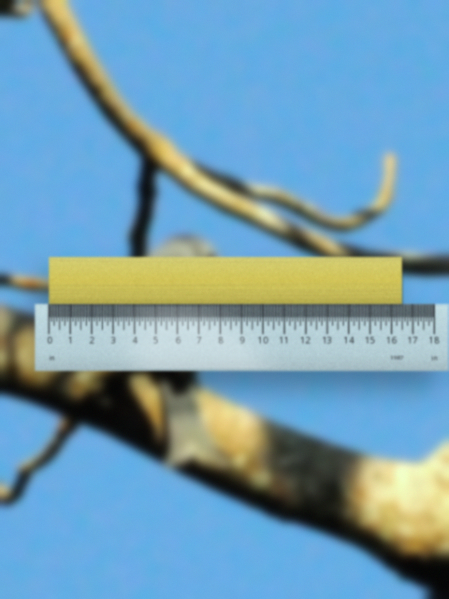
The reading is 16.5 (in)
